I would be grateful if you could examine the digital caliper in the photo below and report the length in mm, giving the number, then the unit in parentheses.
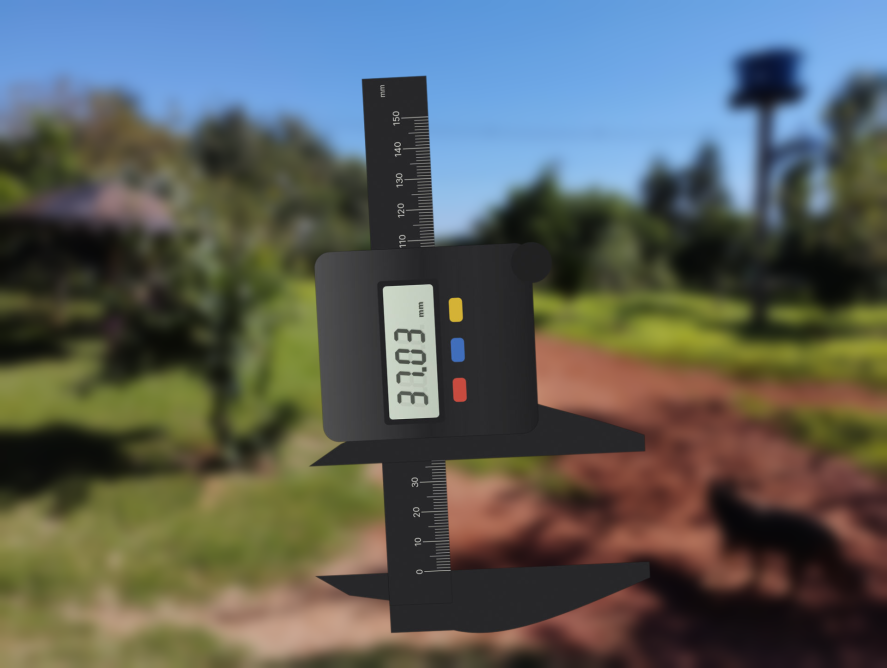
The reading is 37.03 (mm)
